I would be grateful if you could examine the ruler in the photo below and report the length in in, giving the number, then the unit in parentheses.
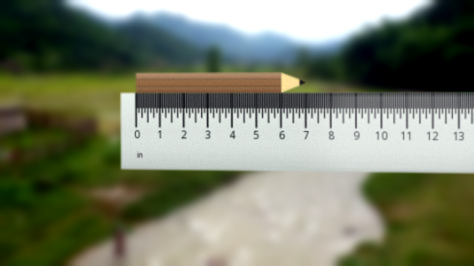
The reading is 7 (in)
